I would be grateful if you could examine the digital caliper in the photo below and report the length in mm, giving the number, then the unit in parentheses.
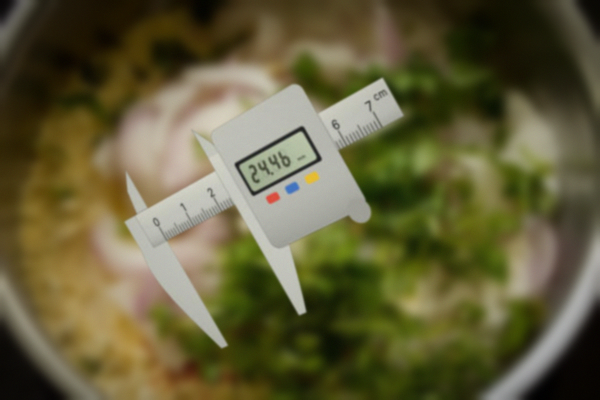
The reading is 24.46 (mm)
